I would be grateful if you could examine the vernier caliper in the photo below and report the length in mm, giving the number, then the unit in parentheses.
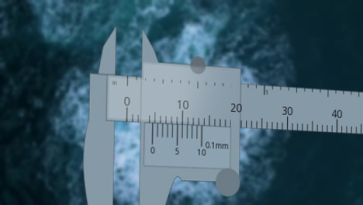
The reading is 4.6 (mm)
